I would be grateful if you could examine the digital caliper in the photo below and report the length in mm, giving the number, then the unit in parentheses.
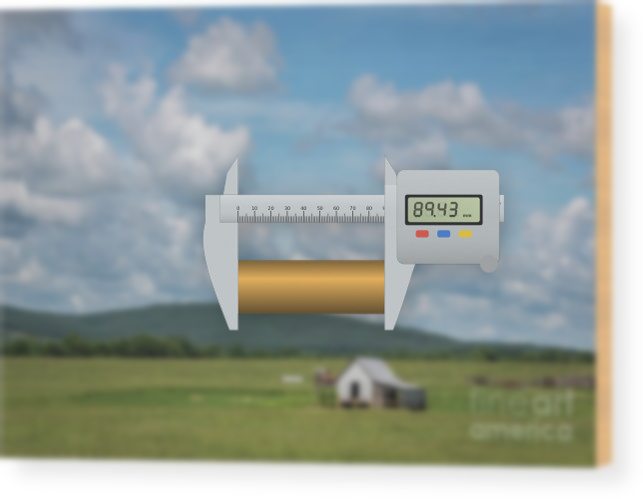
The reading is 89.43 (mm)
